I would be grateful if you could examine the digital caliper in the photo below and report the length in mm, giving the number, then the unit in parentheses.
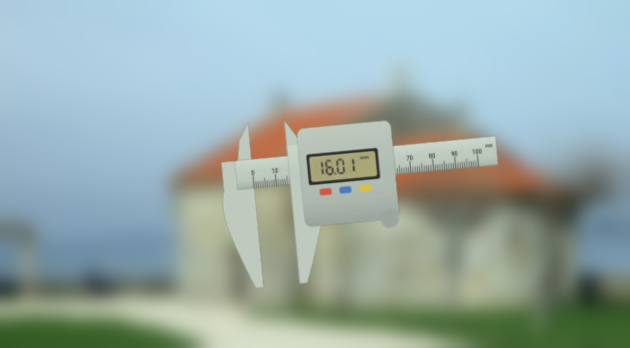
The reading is 16.01 (mm)
